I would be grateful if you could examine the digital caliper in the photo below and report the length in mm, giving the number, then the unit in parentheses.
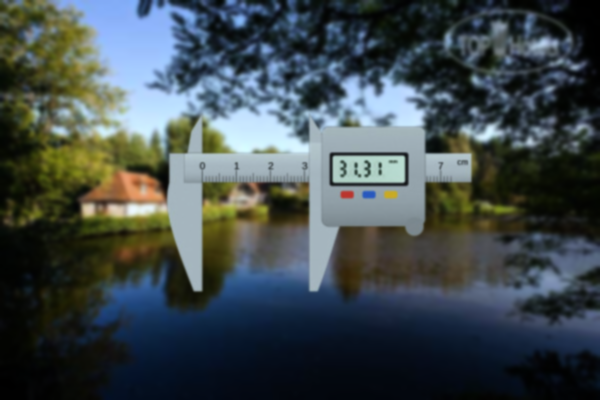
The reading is 31.31 (mm)
